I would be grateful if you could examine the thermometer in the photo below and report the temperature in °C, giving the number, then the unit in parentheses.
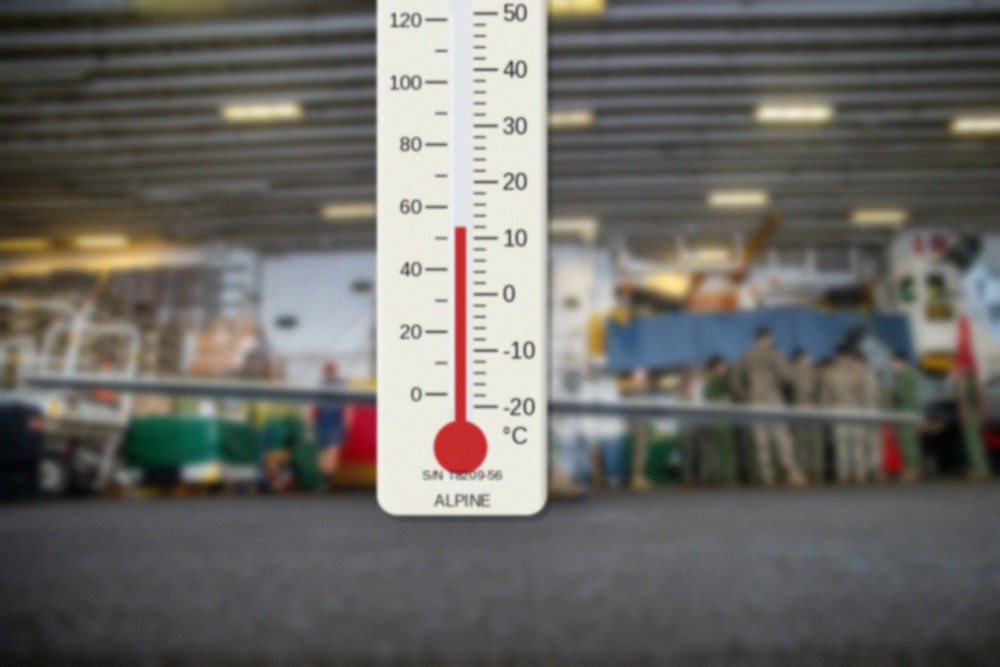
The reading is 12 (°C)
